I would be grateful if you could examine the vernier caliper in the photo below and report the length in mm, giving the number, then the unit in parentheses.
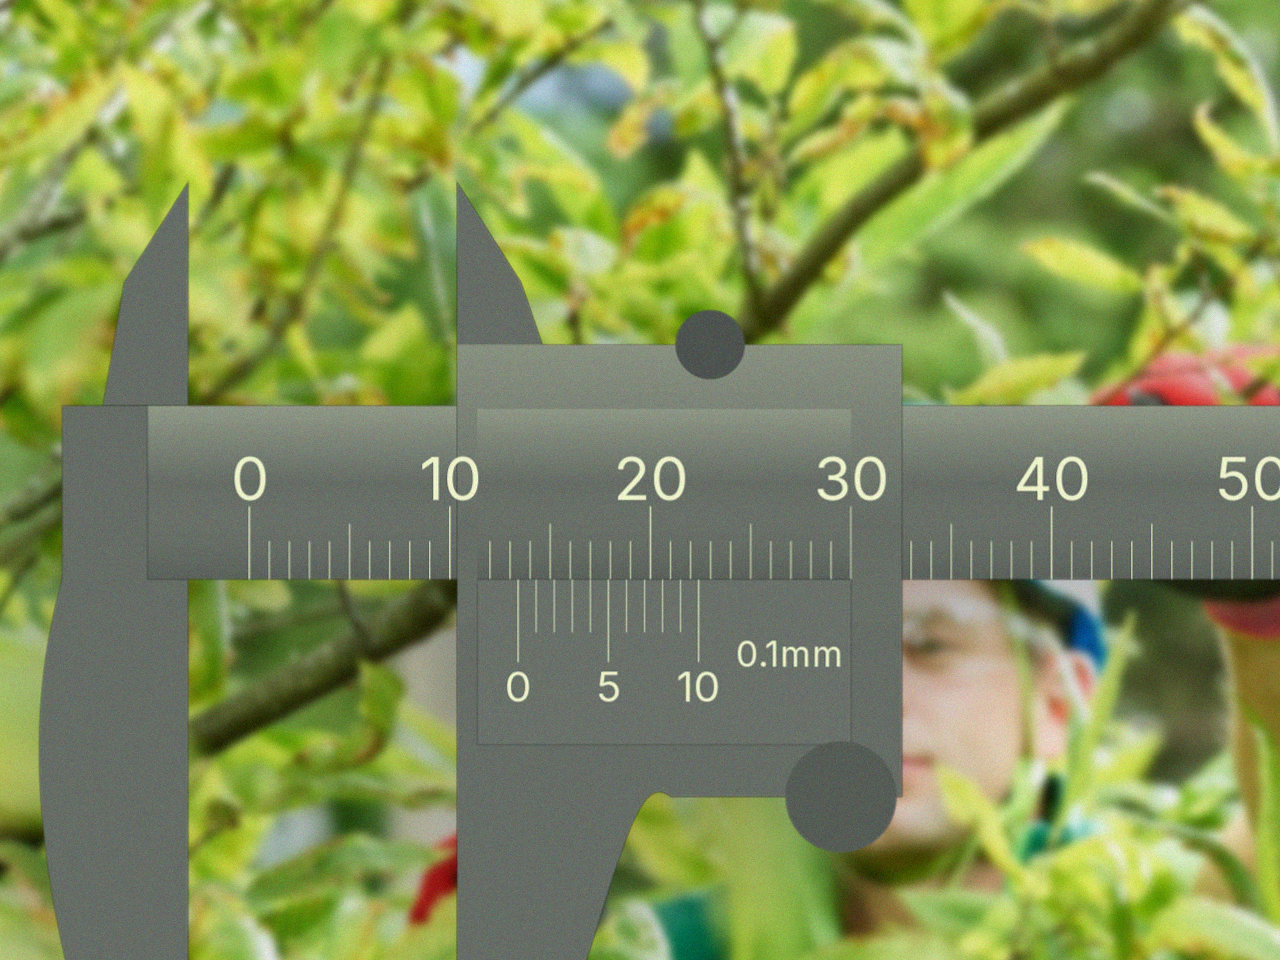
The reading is 13.4 (mm)
